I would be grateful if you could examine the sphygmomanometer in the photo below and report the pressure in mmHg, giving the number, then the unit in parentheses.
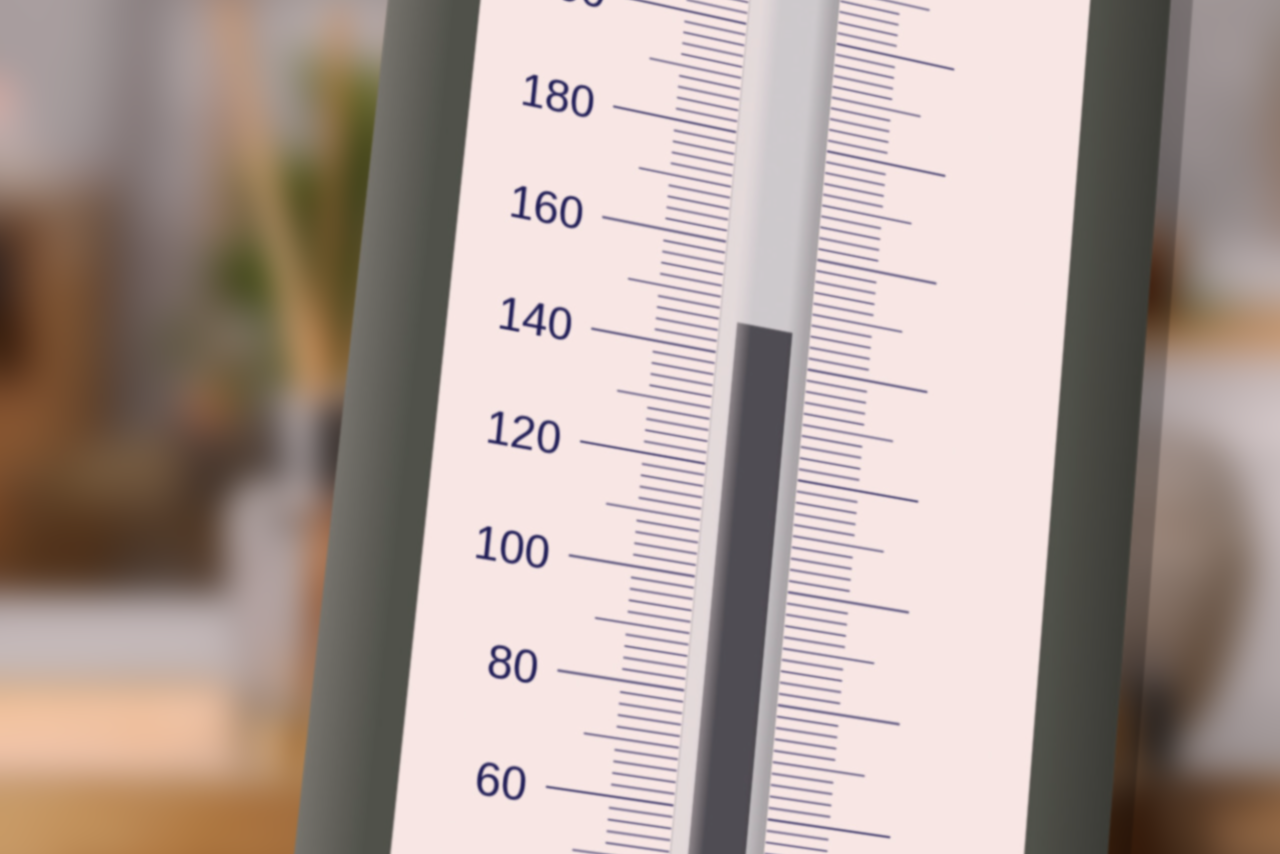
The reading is 146 (mmHg)
